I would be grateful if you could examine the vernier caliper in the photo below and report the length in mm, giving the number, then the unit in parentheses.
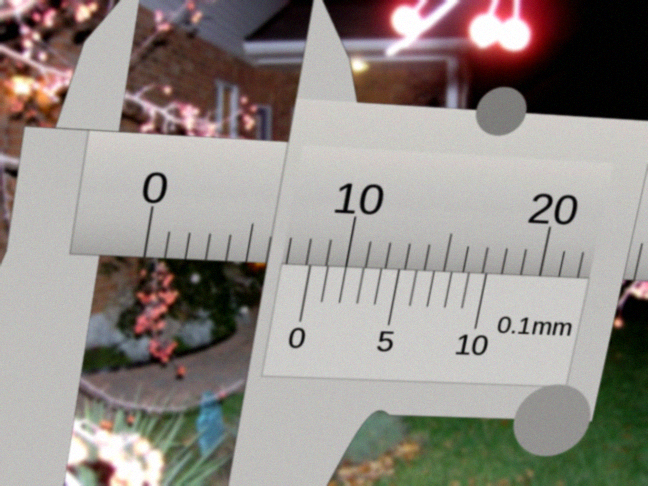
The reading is 8.2 (mm)
